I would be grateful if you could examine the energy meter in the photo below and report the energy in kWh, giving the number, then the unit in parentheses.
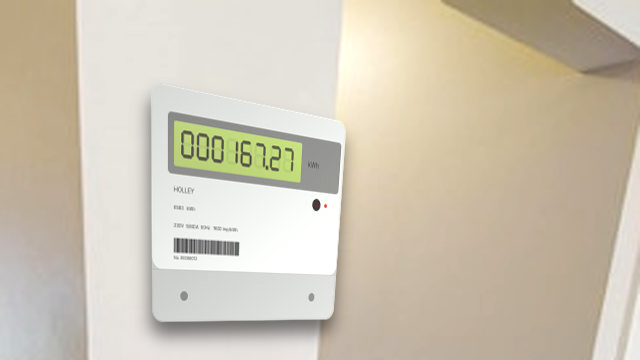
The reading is 167.27 (kWh)
